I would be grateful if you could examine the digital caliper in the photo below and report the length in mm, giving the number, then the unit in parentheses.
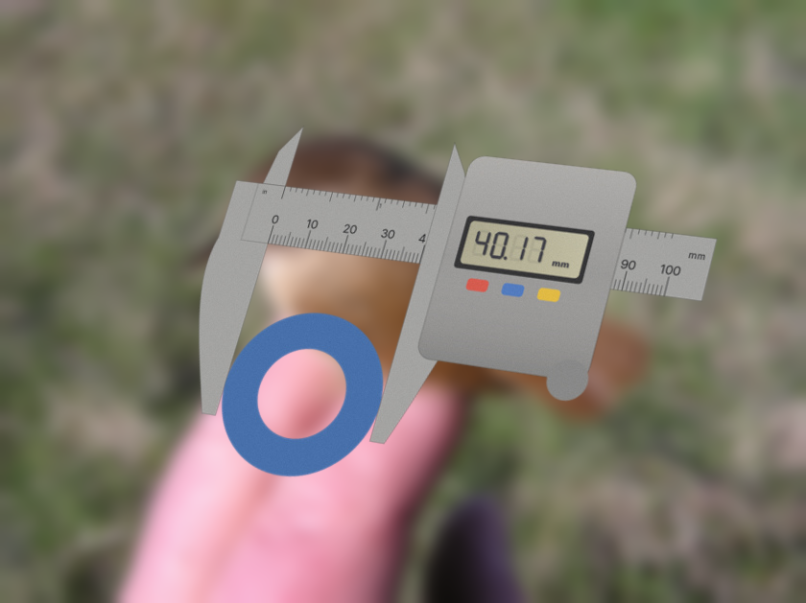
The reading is 40.17 (mm)
